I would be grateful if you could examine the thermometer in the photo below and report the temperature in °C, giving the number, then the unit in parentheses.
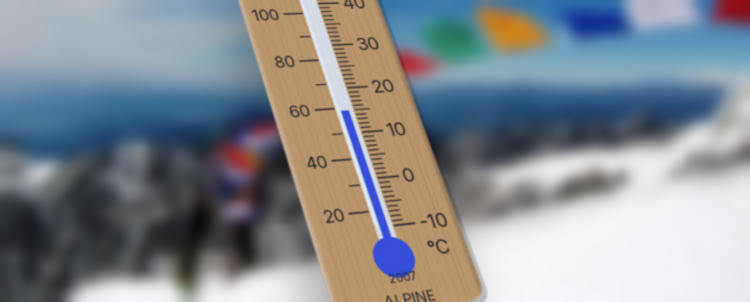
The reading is 15 (°C)
